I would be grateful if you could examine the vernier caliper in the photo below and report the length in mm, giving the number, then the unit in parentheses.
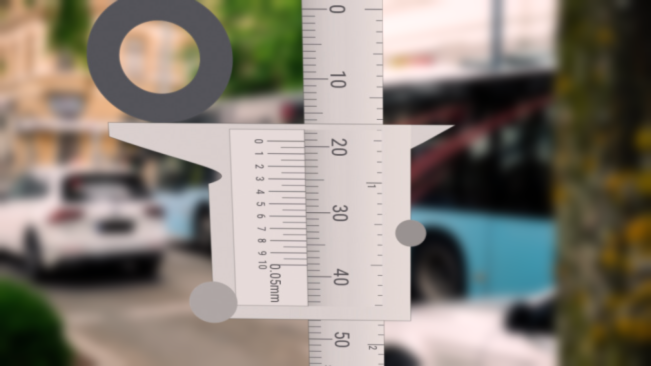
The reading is 19.2 (mm)
